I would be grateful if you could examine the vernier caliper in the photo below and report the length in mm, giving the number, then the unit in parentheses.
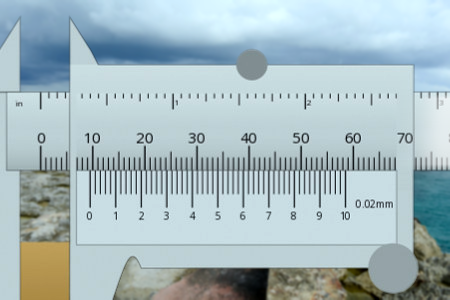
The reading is 9.5 (mm)
